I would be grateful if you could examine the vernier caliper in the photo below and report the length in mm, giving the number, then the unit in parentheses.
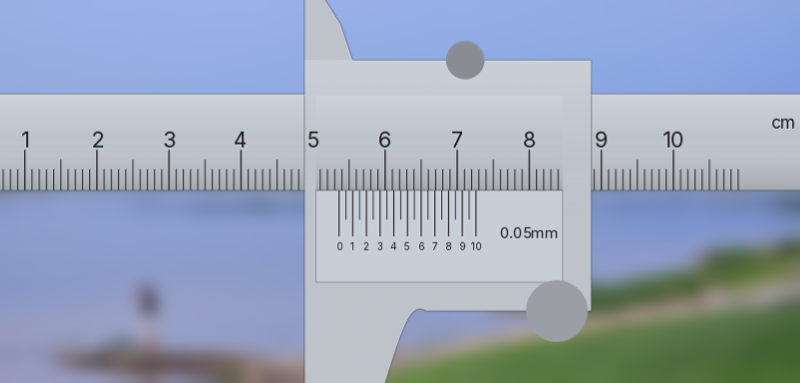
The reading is 53.6 (mm)
